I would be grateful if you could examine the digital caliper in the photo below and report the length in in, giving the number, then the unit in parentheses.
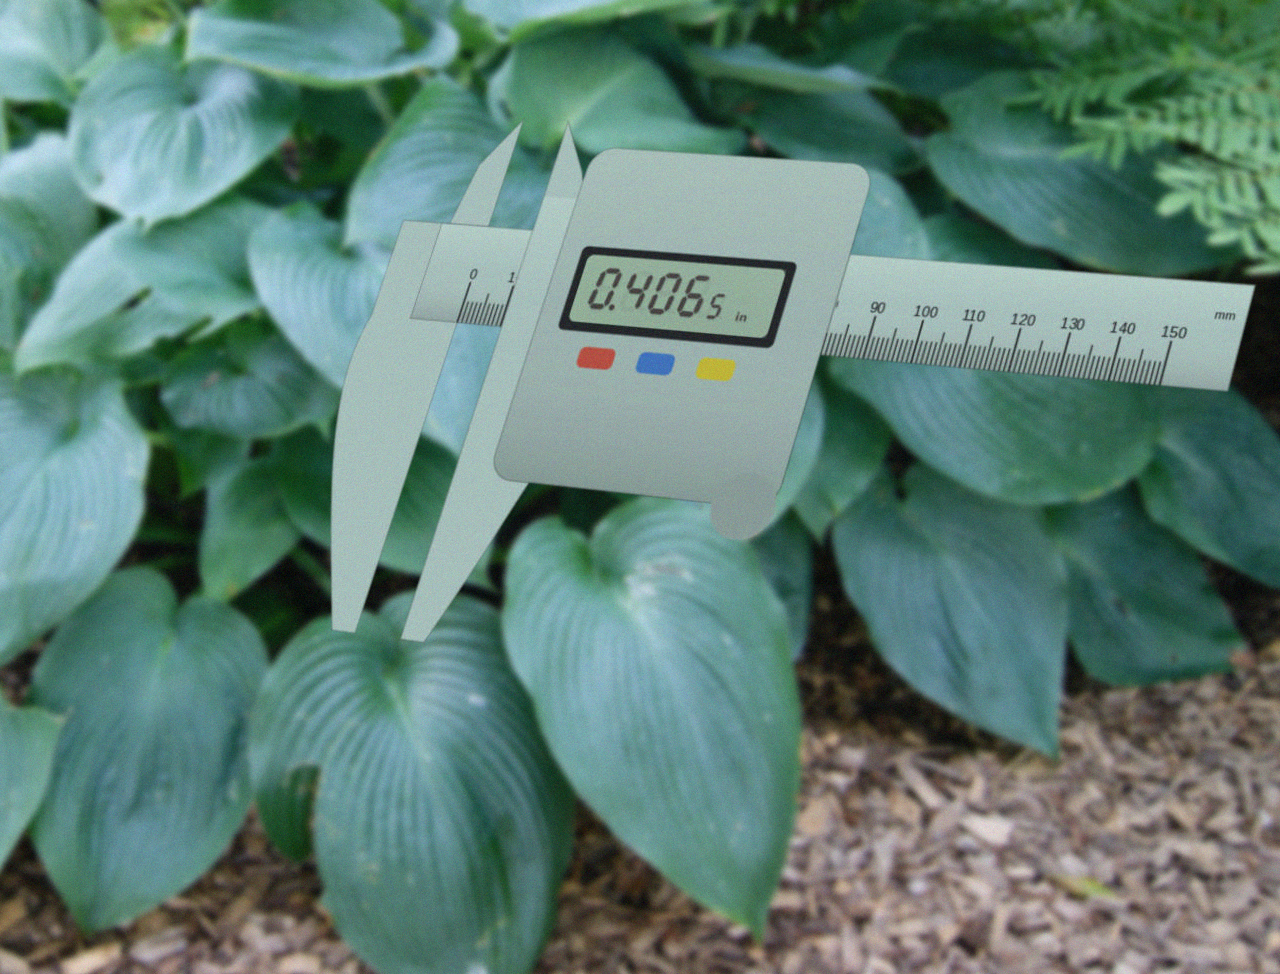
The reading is 0.4065 (in)
